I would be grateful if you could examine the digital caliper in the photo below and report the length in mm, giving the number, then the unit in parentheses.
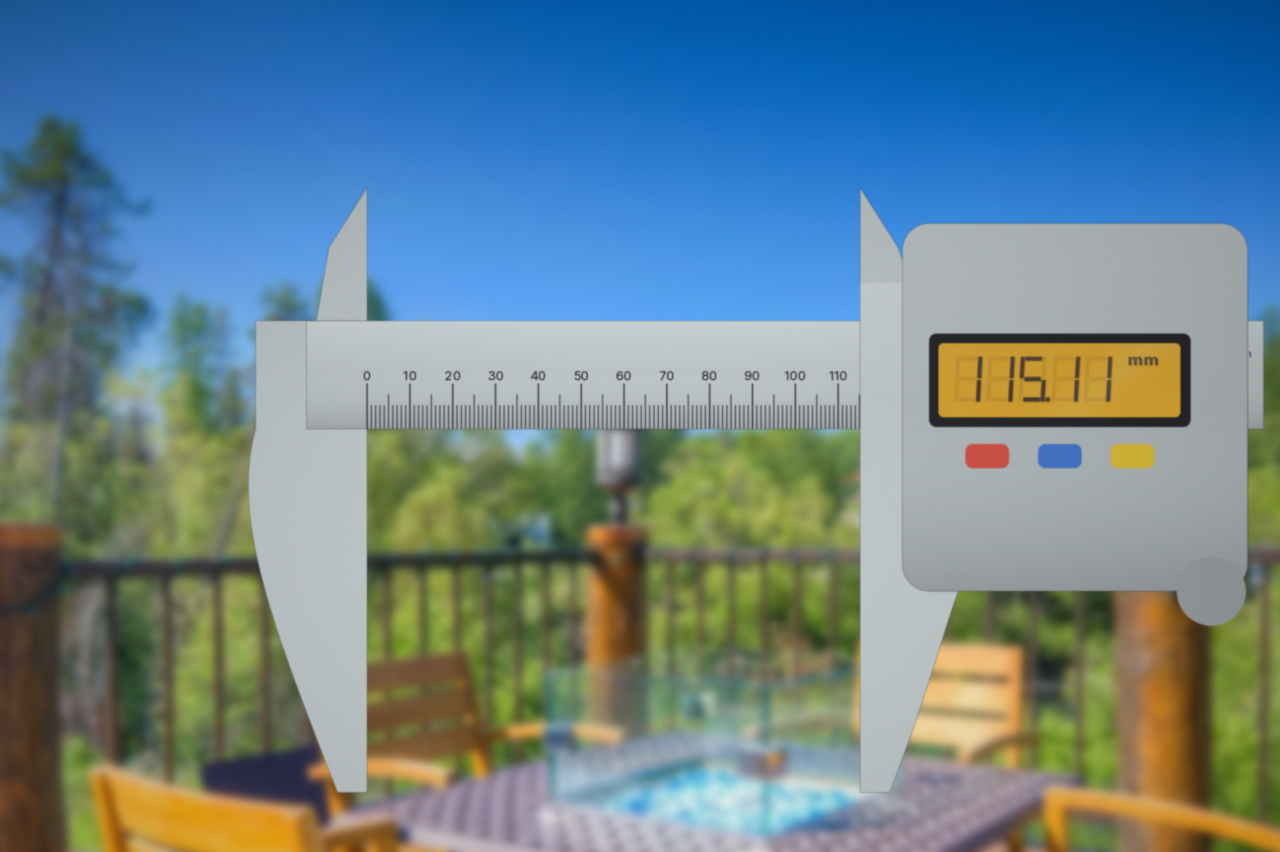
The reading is 115.11 (mm)
